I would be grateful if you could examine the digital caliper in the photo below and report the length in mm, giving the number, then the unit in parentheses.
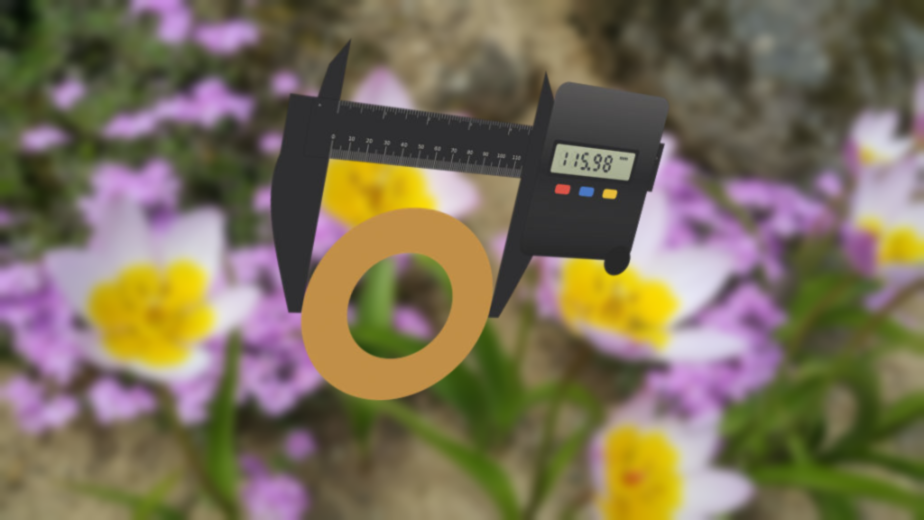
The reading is 115.98 (mm)
